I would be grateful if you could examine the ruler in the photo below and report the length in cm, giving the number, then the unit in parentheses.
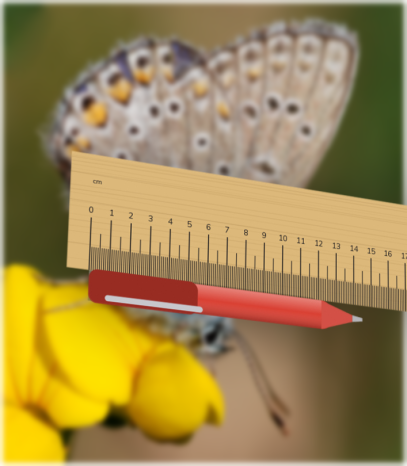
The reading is 14.5 (cm)
